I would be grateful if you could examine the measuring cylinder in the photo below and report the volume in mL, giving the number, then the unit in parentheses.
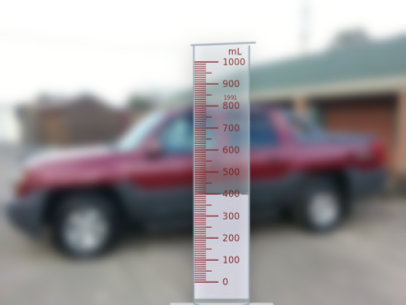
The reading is 400 (mL)
